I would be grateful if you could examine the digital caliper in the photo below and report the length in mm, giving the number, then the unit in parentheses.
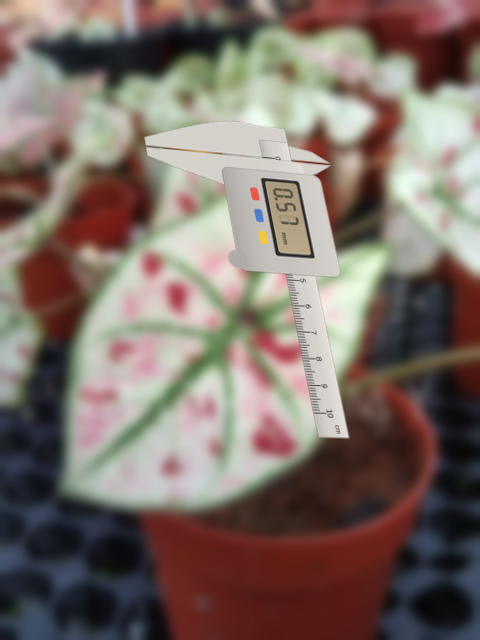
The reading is 0.57 (mm)
